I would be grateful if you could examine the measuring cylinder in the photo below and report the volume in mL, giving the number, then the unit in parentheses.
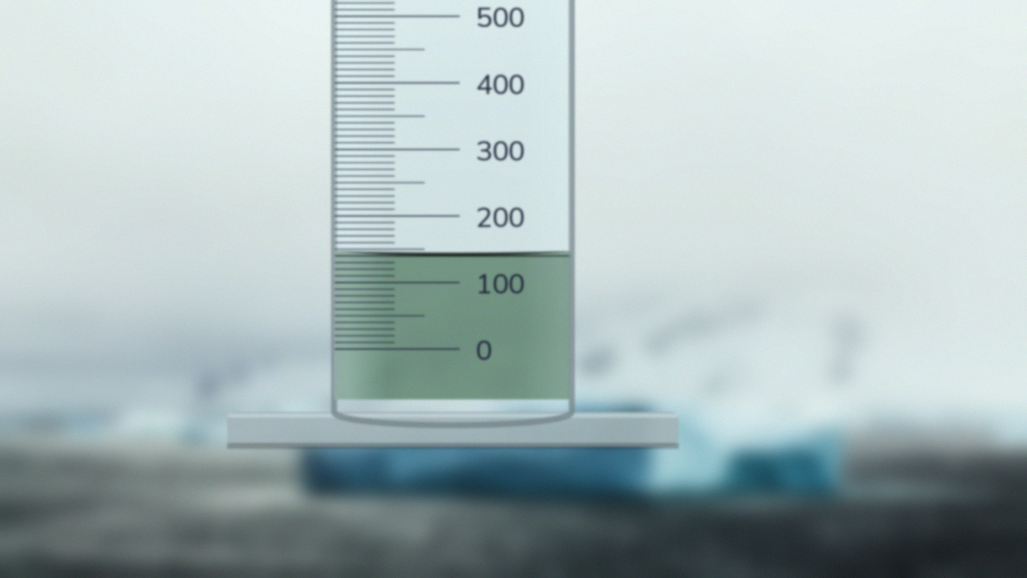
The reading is 140 (mL)
